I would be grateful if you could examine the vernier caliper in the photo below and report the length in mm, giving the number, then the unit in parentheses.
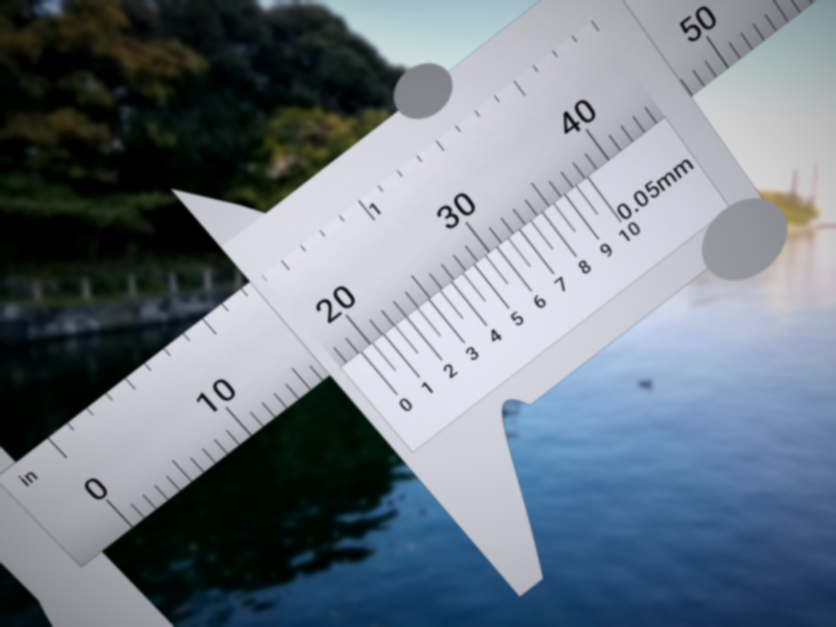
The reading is 19.2 (mm)
